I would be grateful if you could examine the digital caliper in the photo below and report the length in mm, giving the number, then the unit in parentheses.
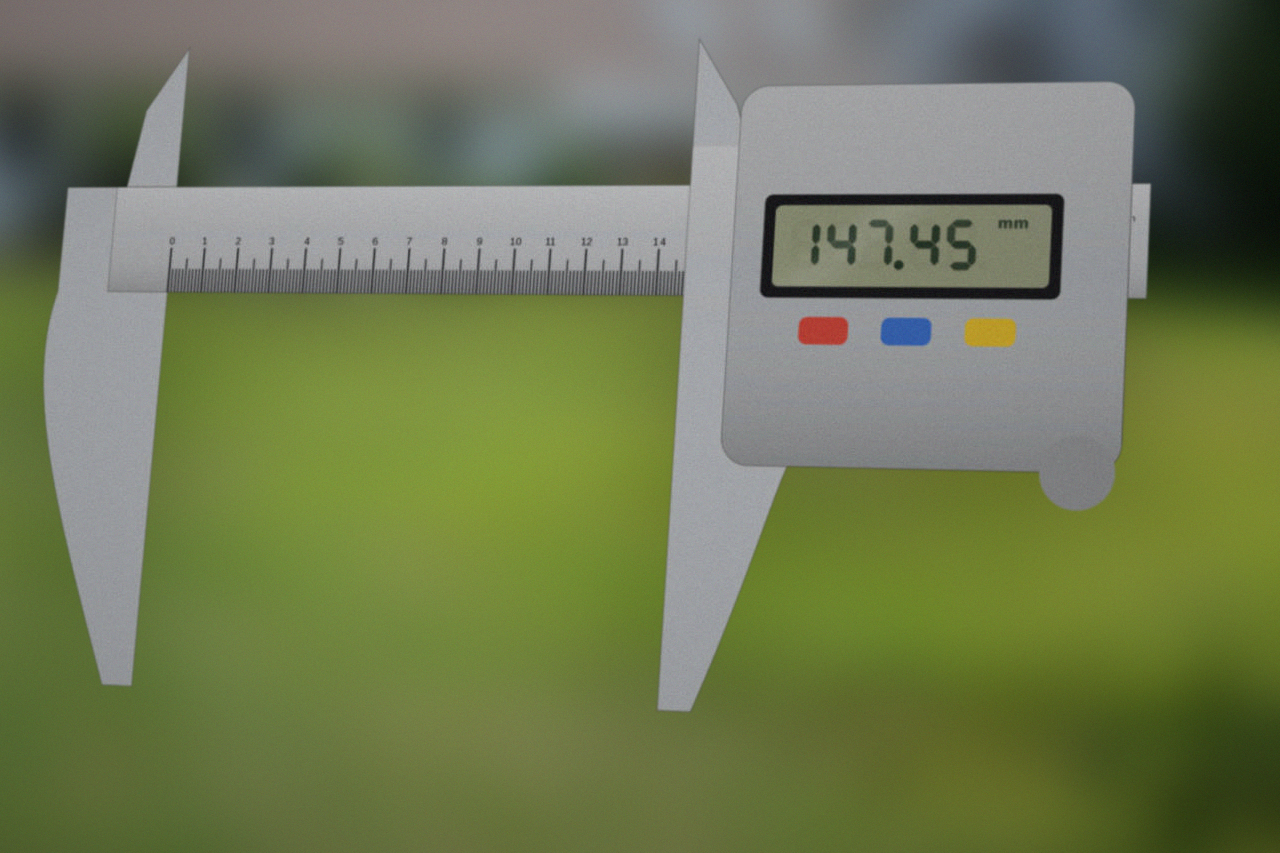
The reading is 147.45 (mm)
